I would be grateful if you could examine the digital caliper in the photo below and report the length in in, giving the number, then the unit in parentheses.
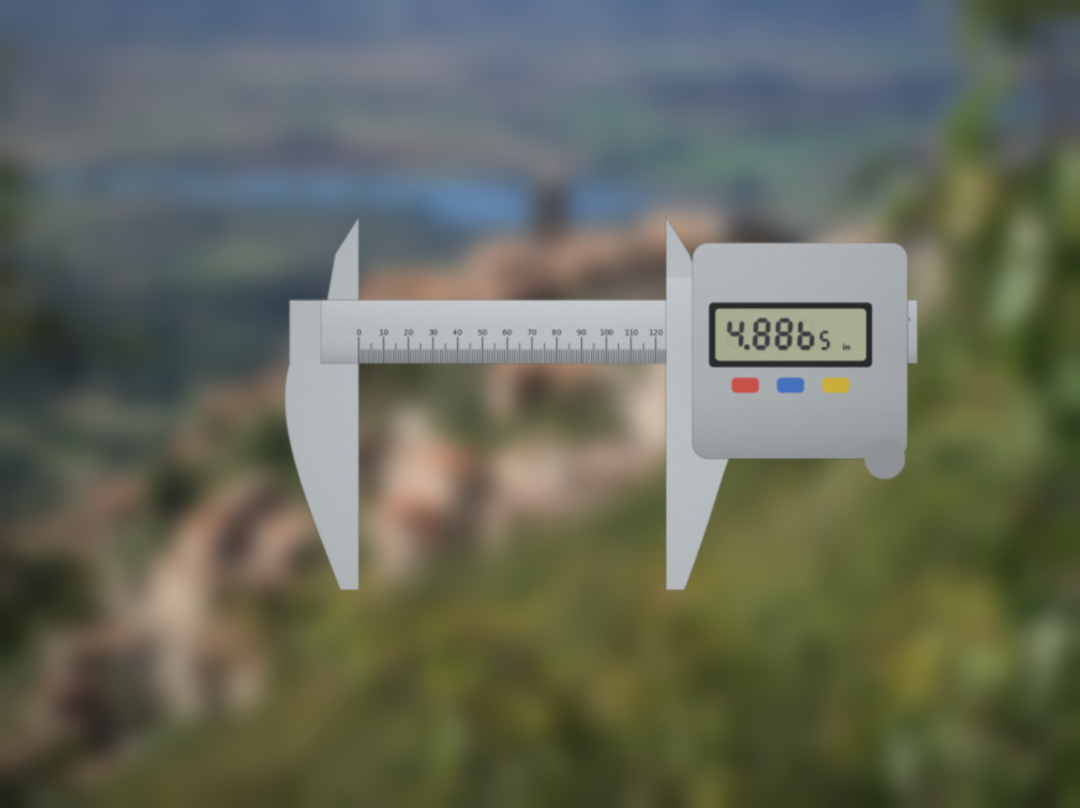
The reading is 4.8865 (in)
